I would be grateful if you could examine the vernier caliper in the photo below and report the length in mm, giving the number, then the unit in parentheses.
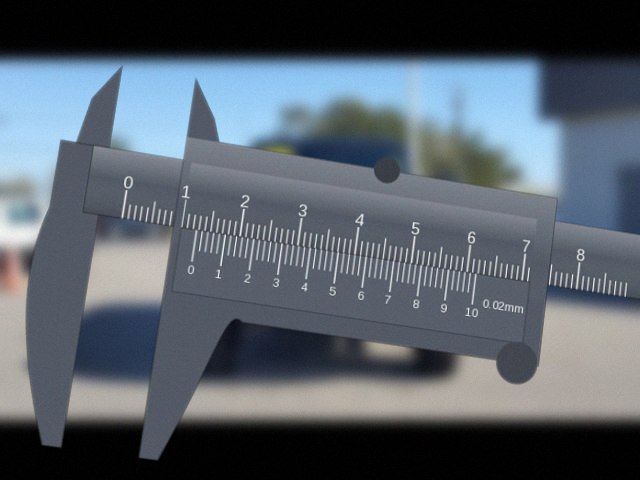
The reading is 12.6 (mm)
